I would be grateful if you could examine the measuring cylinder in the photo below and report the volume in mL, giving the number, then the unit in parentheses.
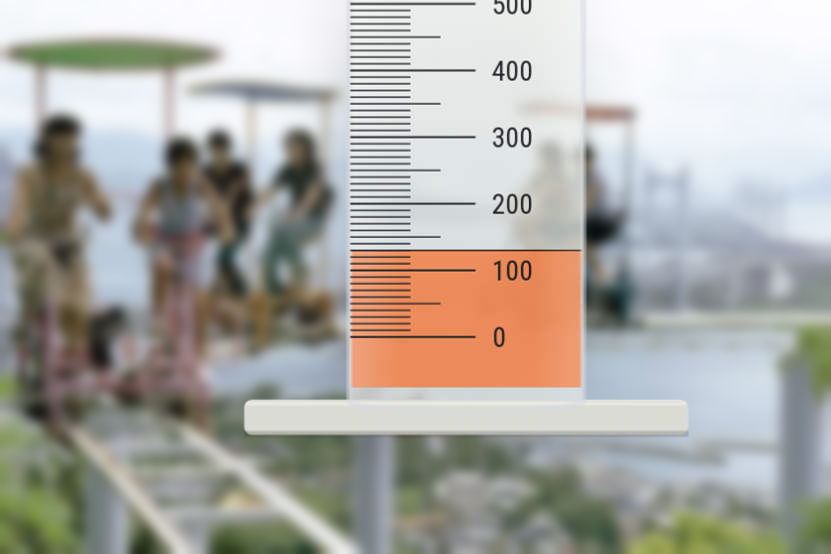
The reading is 130 (mL)
